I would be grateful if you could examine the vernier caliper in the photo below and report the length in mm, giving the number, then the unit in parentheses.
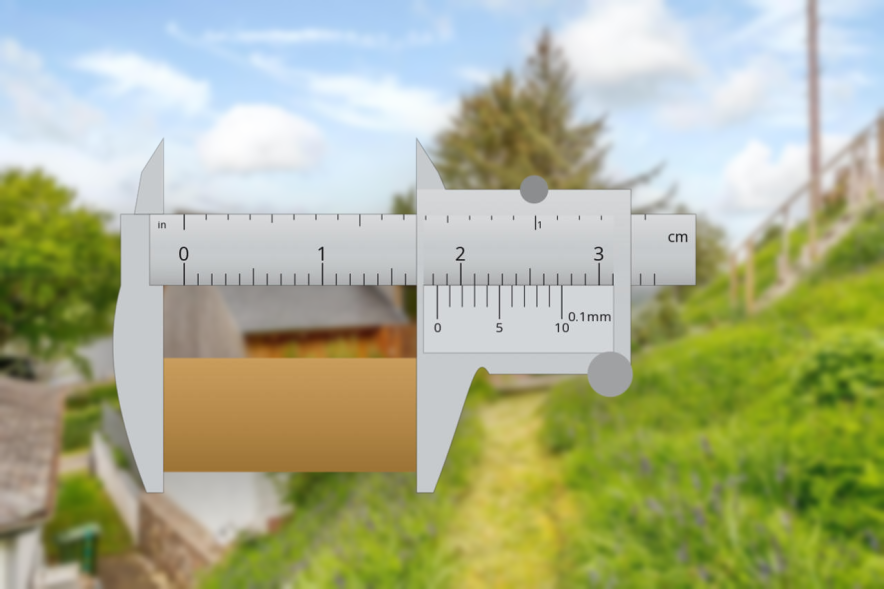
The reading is 18.3 (mm)
